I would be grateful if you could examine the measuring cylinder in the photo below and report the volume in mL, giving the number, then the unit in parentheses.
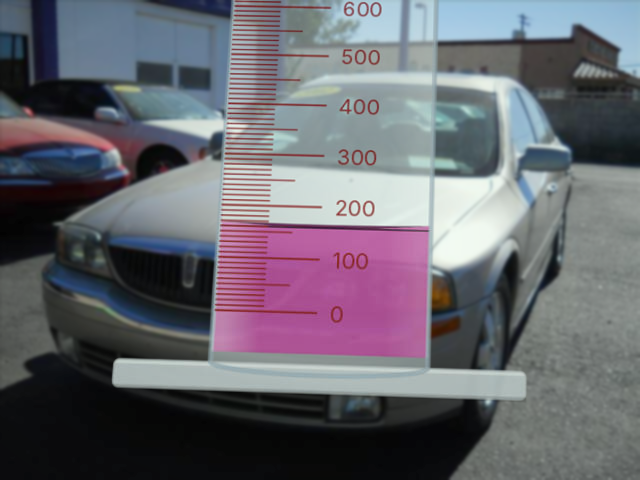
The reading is 160 (mL)
